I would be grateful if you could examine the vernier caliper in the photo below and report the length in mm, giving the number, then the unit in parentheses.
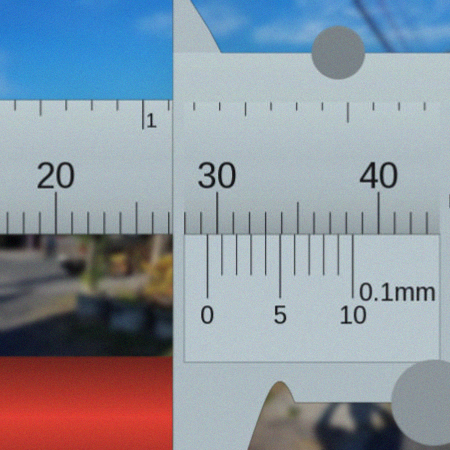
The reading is 29.4 (mm)
